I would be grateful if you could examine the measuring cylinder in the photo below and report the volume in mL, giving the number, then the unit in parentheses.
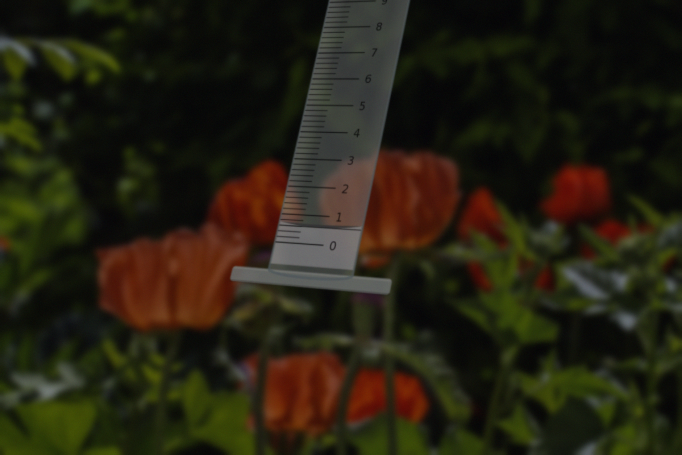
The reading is 0.6 (mL)
